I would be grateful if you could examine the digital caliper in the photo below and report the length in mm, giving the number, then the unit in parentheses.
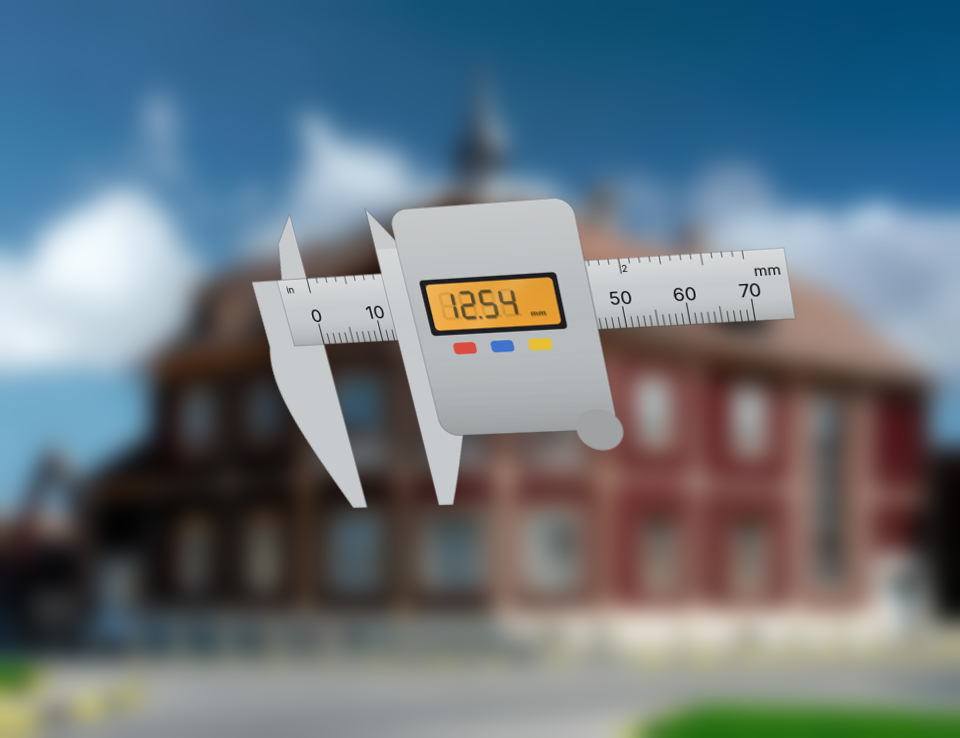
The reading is 12.54 (mm)
